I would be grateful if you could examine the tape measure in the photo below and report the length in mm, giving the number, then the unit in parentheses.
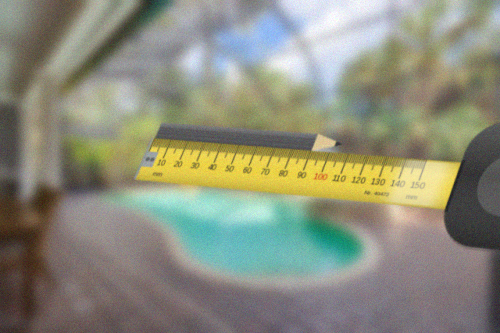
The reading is 105 (mm)
